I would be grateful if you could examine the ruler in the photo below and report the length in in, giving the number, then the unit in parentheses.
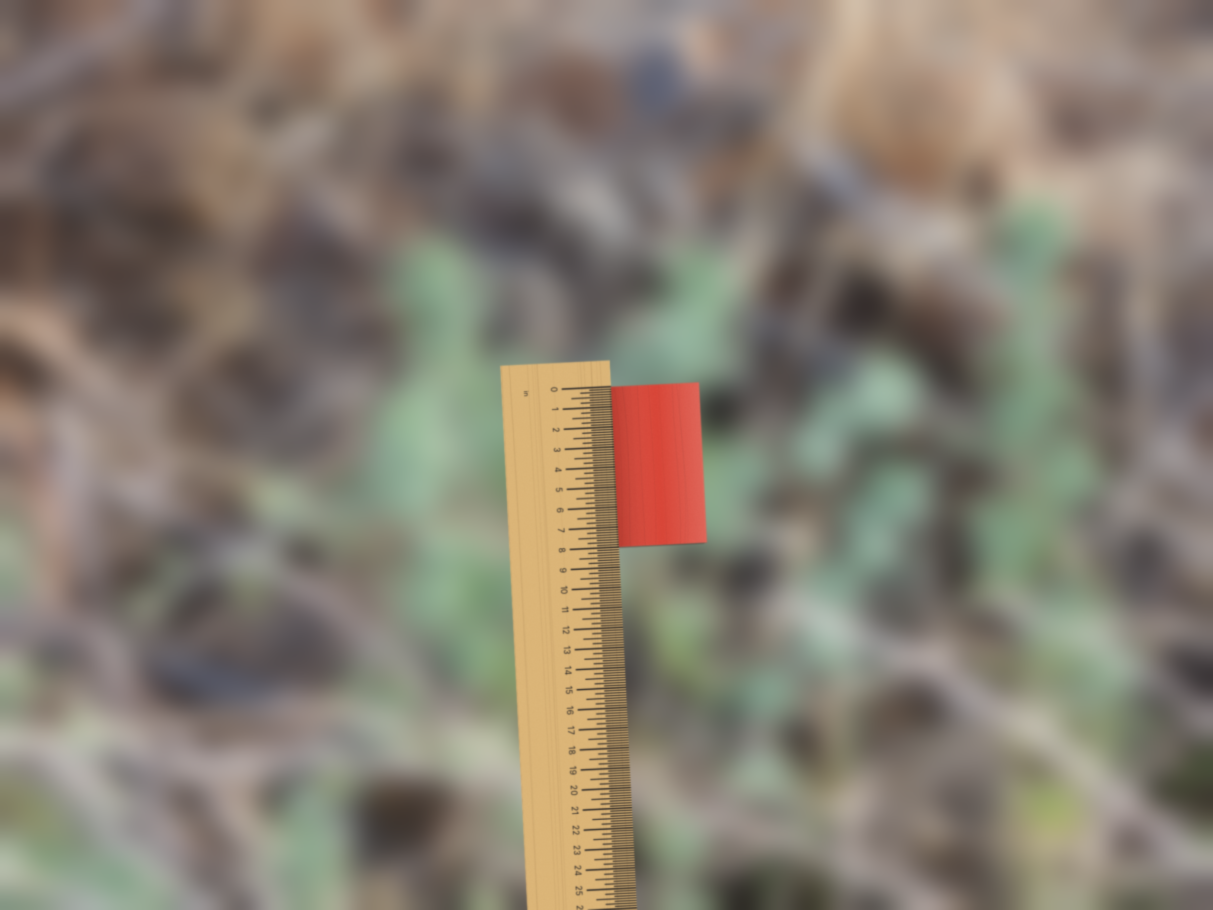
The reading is 8 (in)
